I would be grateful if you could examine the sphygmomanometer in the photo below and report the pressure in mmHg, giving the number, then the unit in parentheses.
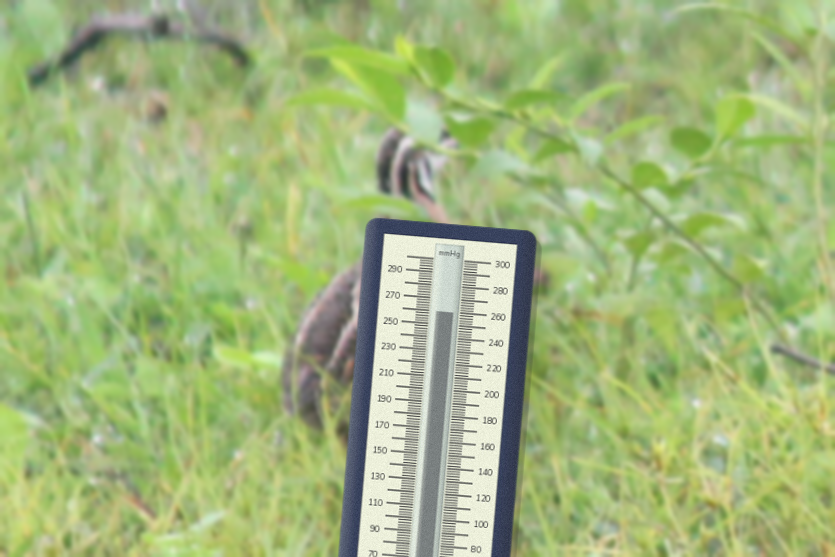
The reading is 260 (mmHg)
